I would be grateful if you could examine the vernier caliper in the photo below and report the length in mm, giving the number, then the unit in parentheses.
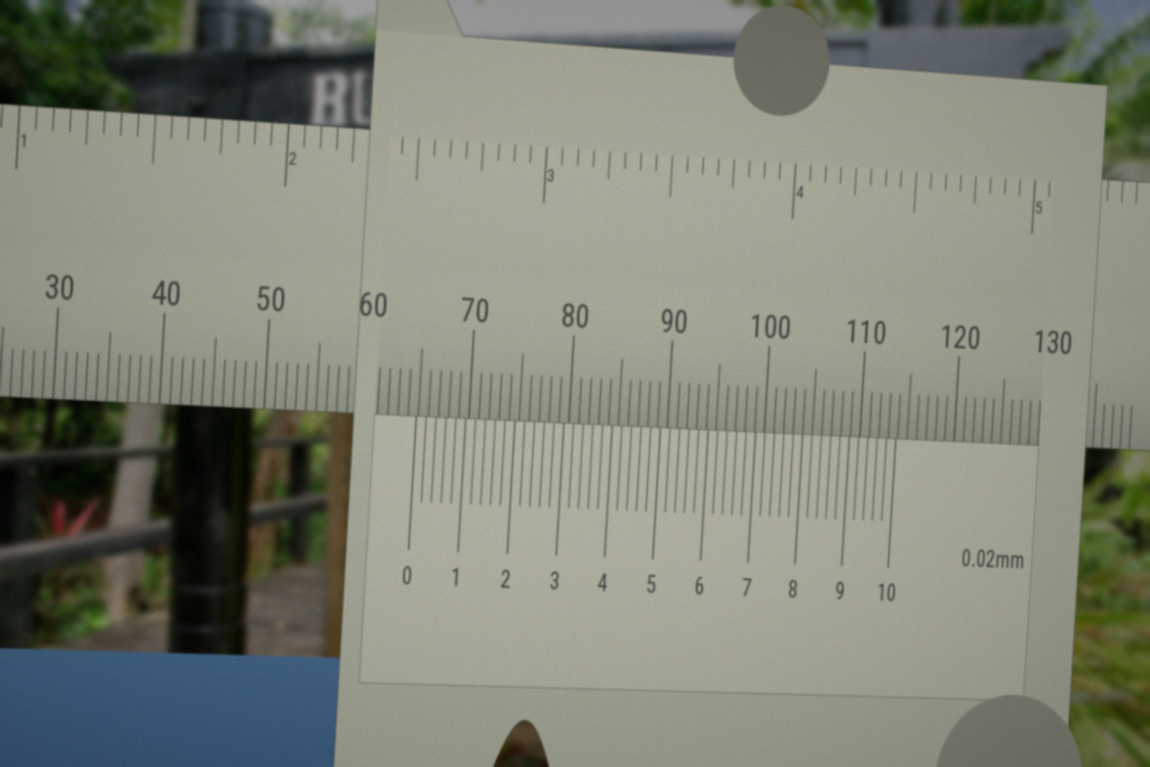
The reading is 64.8 (mm)
